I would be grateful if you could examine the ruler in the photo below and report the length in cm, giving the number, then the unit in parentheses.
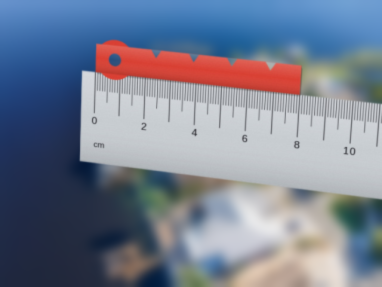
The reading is 8 (cm)
